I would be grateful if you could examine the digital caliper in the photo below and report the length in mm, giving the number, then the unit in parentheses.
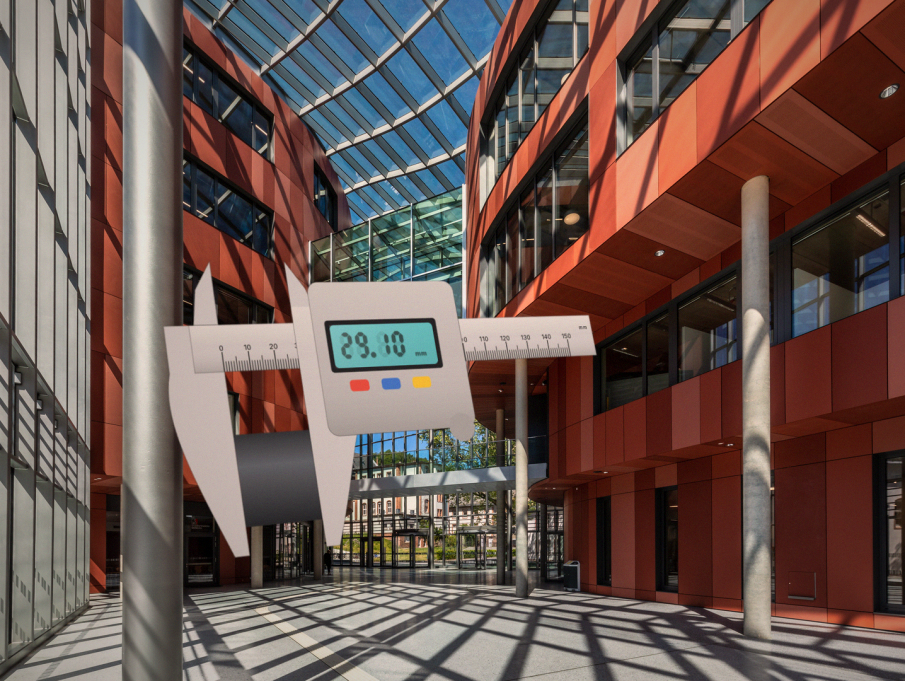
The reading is 29.10 (mm)
